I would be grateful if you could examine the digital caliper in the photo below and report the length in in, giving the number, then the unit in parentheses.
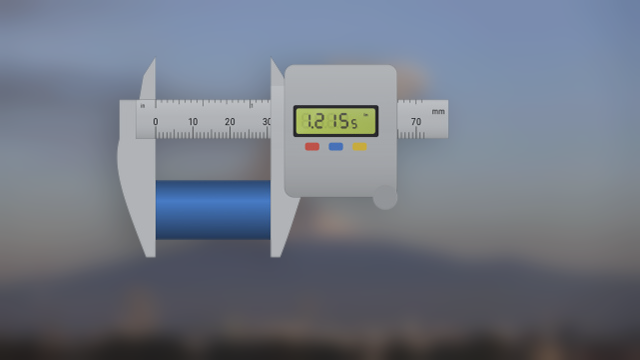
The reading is 1.2155 (in)
